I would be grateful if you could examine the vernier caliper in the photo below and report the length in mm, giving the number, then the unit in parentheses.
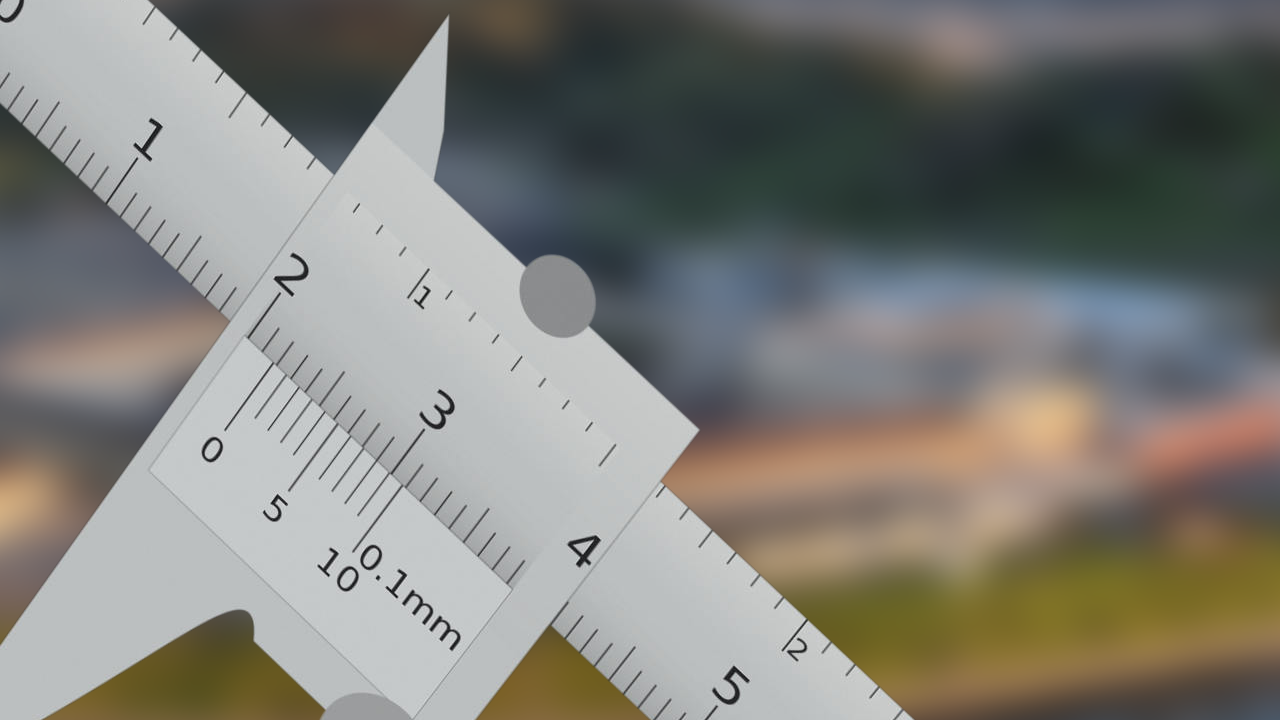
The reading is 21.8 (mm)
